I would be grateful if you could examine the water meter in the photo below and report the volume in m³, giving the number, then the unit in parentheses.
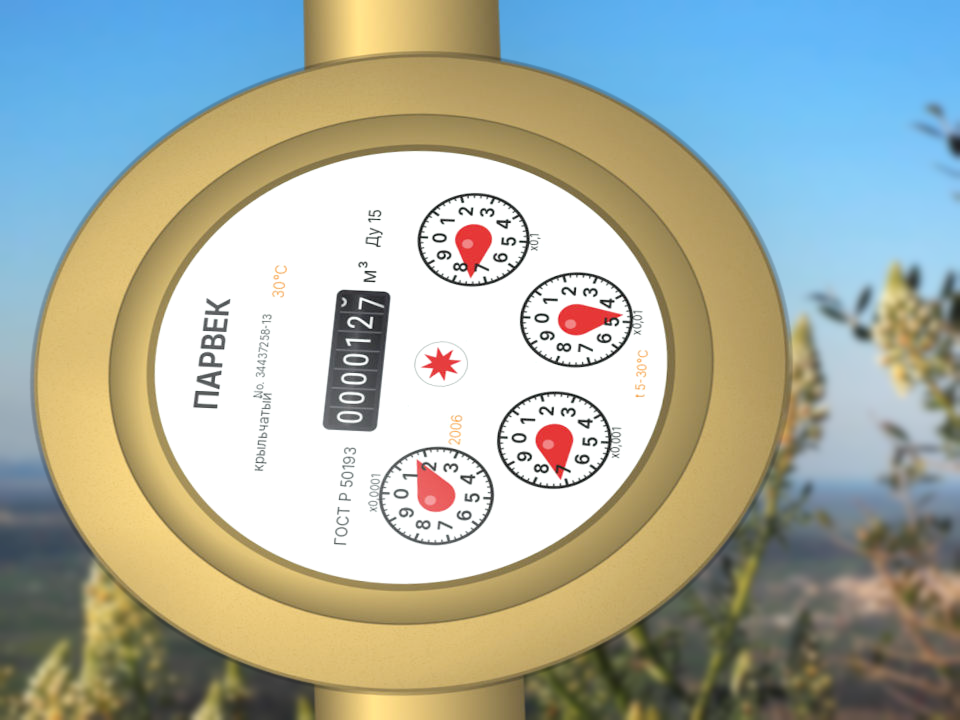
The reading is 126.7471 (m³)
